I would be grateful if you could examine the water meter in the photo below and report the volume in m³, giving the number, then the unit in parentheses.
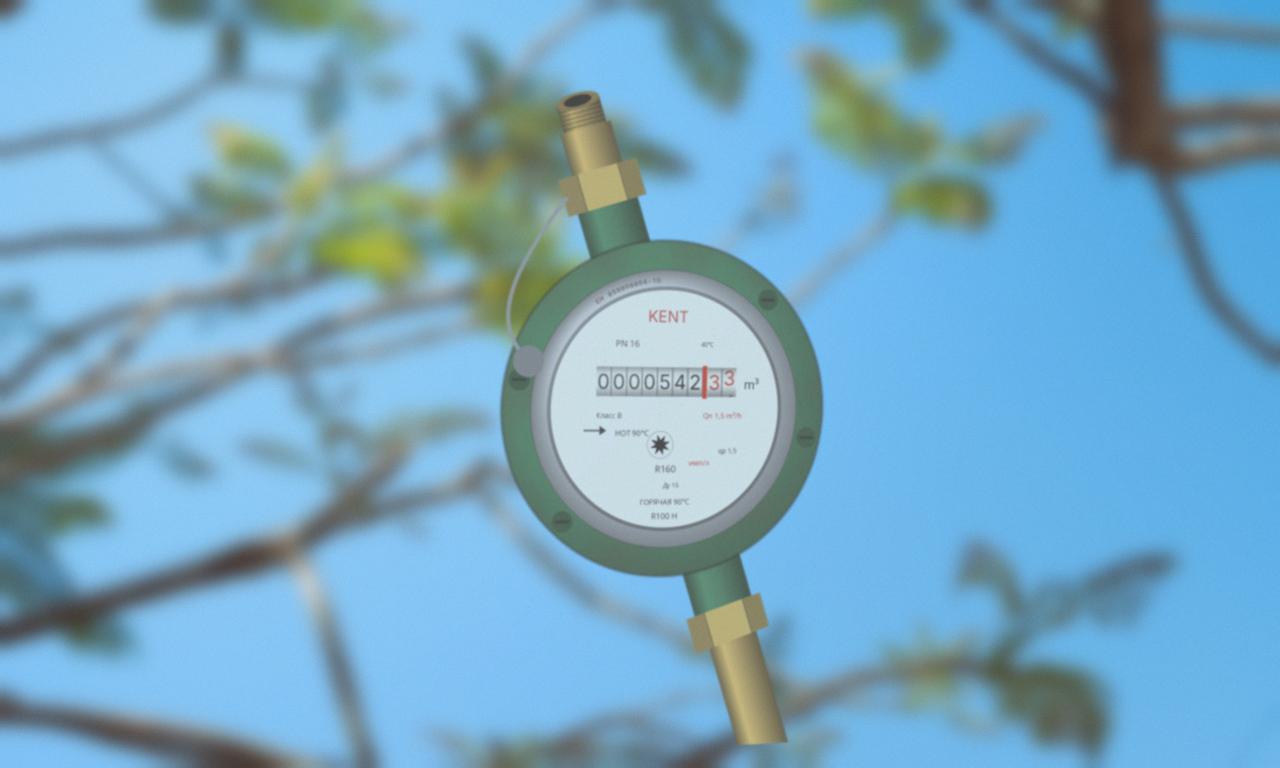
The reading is 542.33 (m³)
